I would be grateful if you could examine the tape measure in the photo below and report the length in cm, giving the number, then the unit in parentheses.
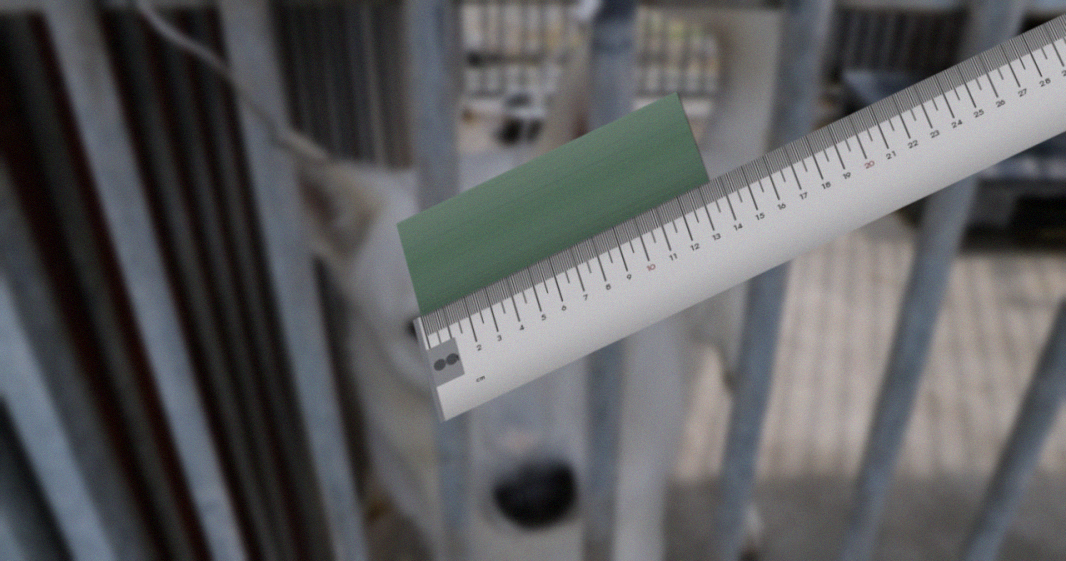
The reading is 13.5 (cm)
